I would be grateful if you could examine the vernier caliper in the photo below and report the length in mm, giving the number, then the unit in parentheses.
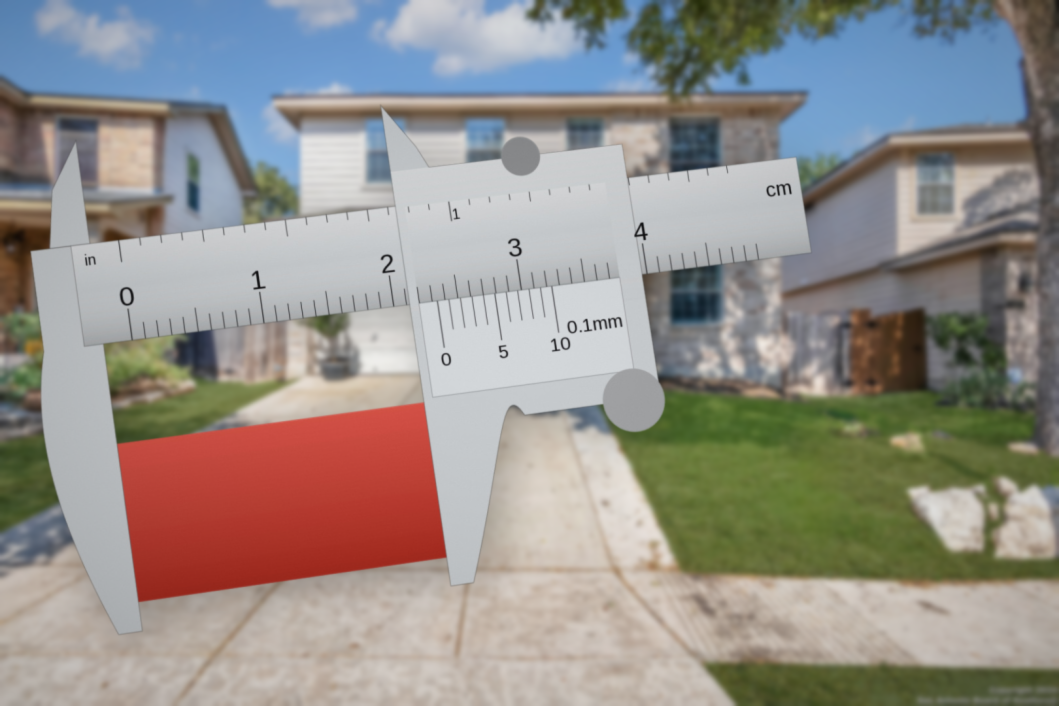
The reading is 23.4 (mm)
